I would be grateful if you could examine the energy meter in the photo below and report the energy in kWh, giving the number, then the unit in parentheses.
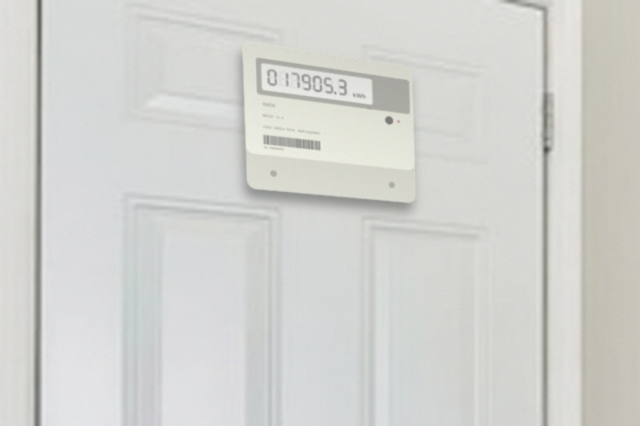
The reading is 17905.3 (kWh)
